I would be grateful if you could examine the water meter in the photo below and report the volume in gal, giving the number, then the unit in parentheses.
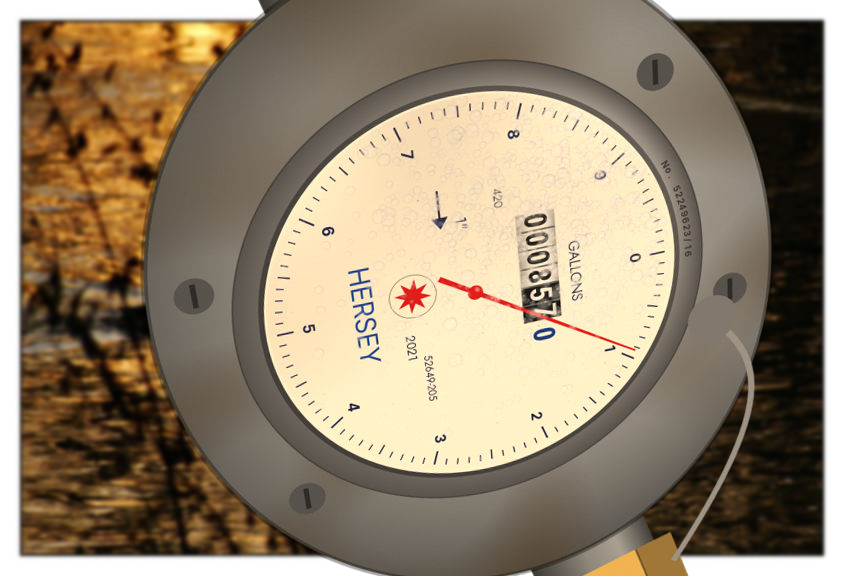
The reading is 8570.9 (gal)
